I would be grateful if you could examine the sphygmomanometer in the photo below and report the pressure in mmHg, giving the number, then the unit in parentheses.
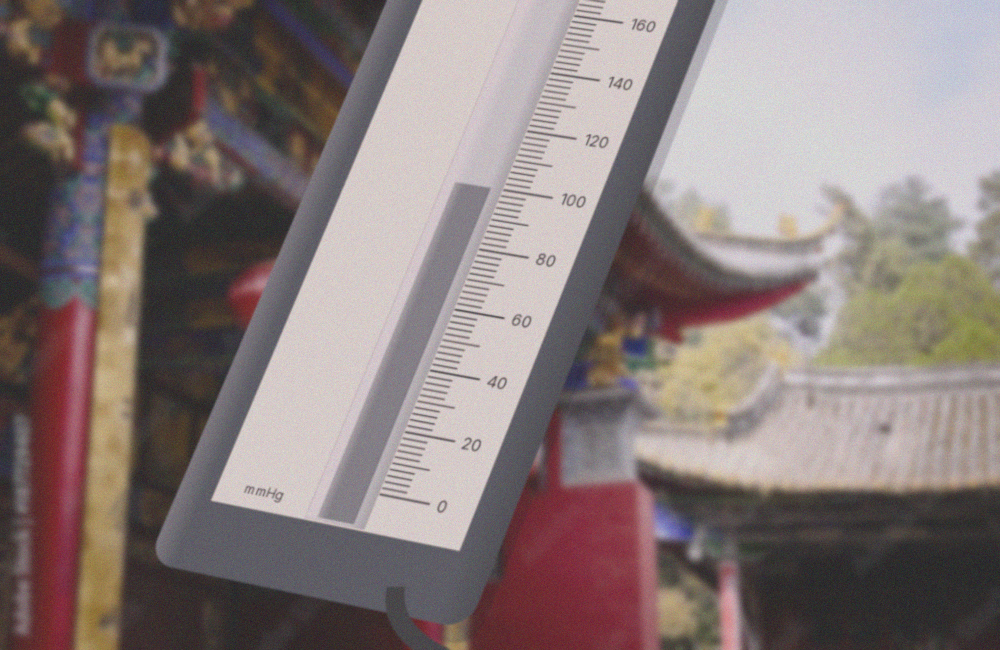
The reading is 100 (mmHg)
